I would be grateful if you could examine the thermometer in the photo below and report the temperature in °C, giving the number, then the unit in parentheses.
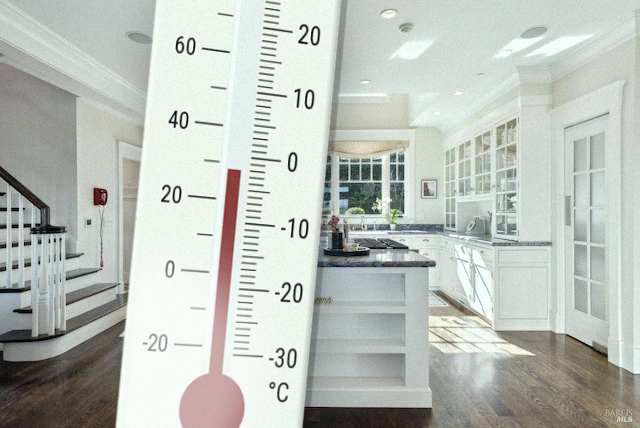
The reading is -2 (°C)
